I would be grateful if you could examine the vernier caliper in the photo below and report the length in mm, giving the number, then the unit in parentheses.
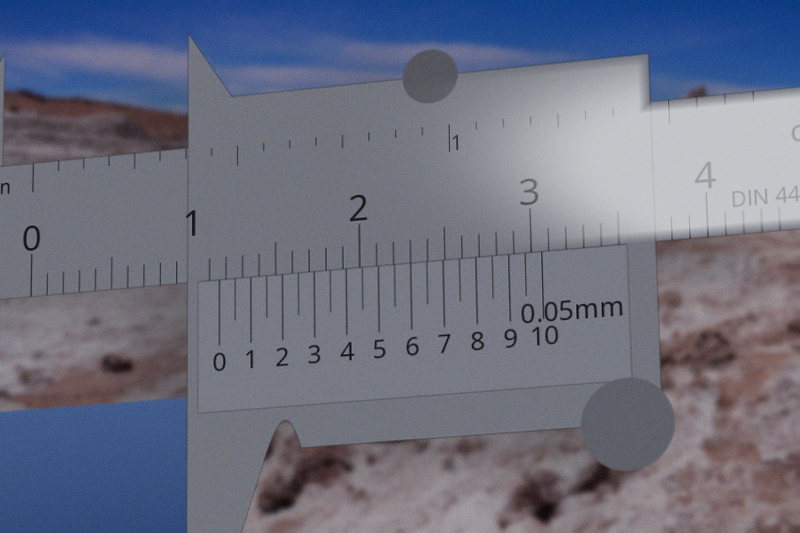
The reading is 11.6 (mm)
